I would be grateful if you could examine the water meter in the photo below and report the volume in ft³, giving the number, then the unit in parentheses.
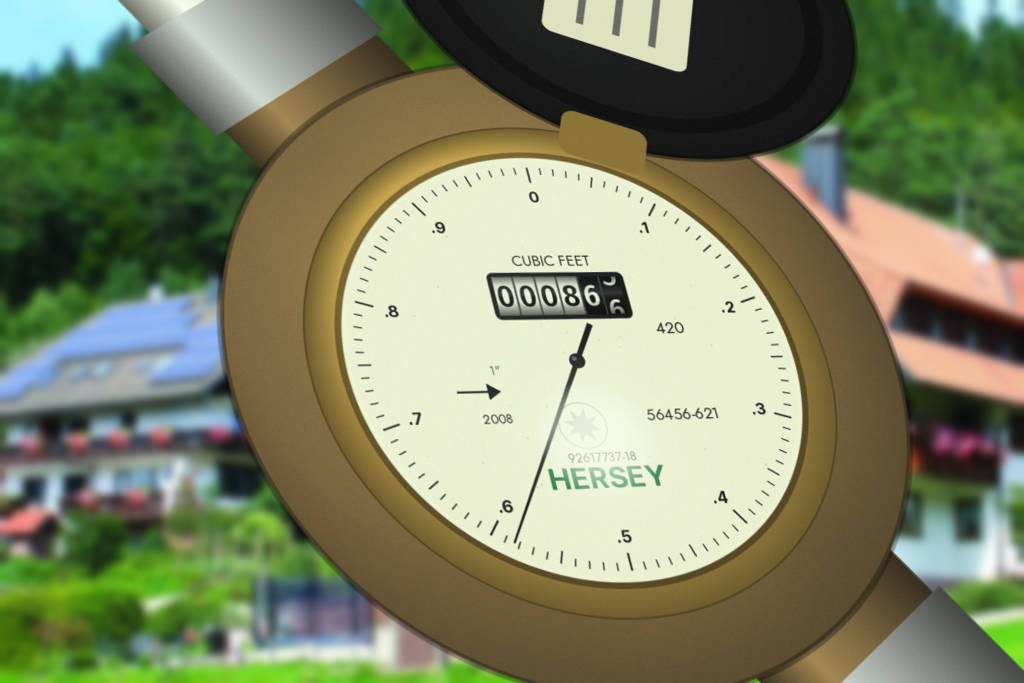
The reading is 865.58 (ft³)
